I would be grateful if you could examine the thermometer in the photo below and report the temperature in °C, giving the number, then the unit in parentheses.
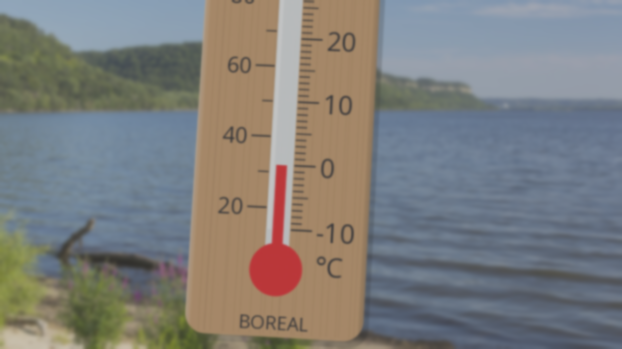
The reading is 0 (°C)
